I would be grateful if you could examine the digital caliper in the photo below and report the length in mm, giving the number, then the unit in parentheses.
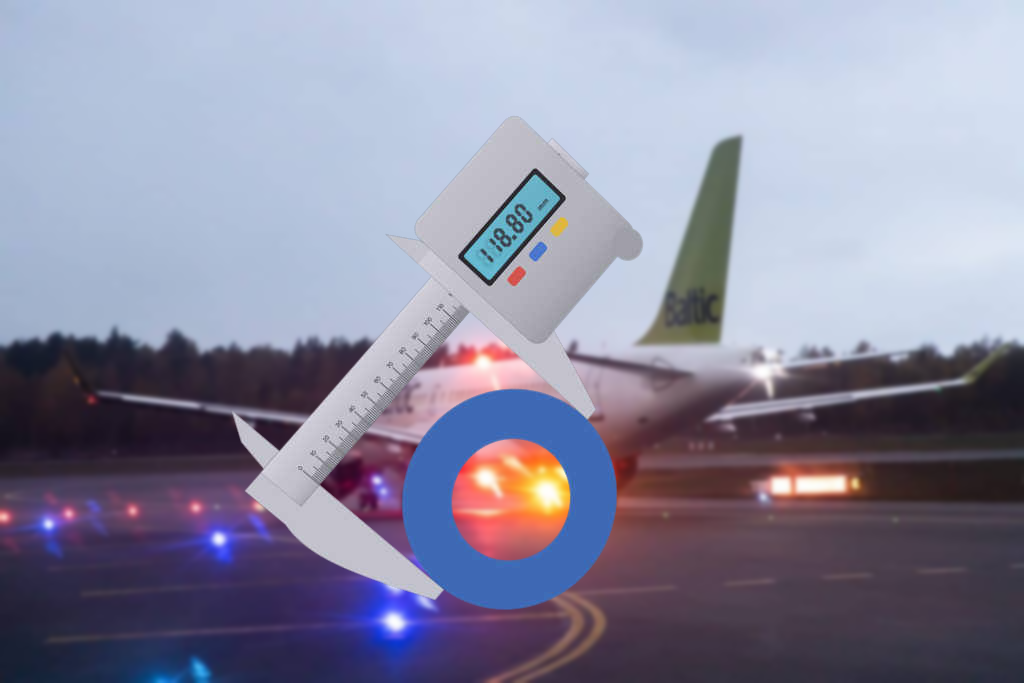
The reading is 118.80 (mm)
